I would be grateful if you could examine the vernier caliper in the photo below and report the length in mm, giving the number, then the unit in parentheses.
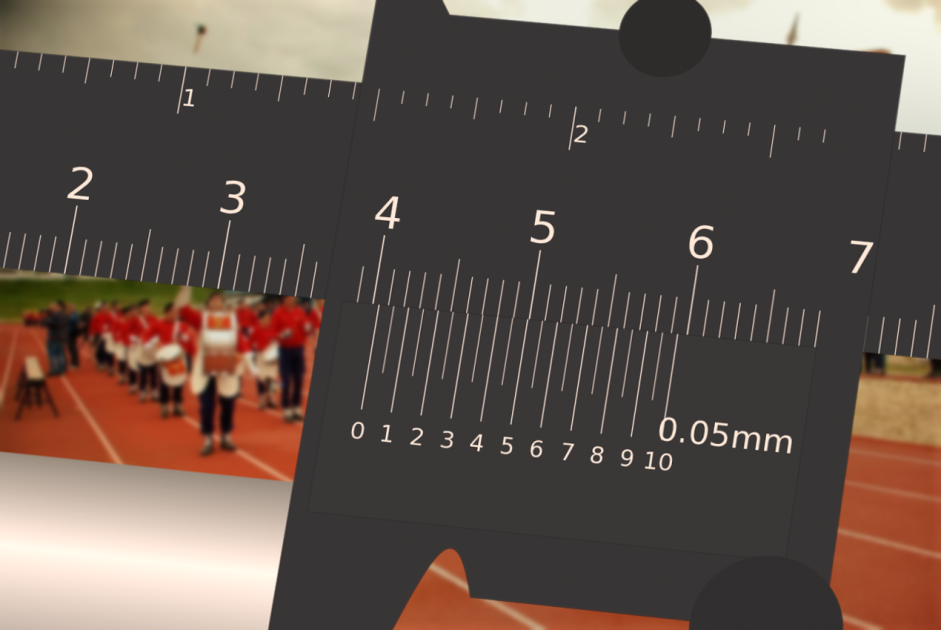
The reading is 40.4 (mm)
